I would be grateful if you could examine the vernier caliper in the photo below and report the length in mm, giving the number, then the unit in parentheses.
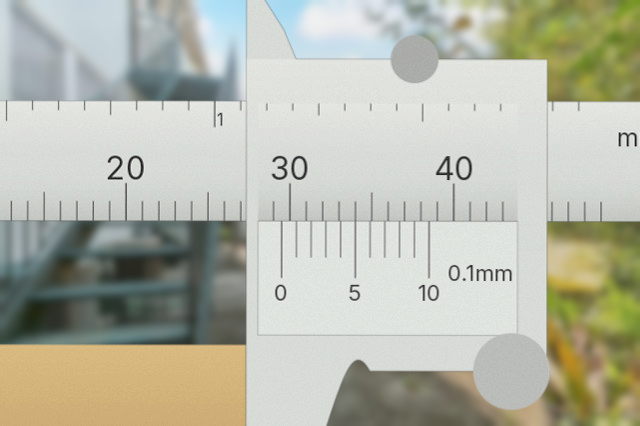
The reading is 29.5 (mm)
